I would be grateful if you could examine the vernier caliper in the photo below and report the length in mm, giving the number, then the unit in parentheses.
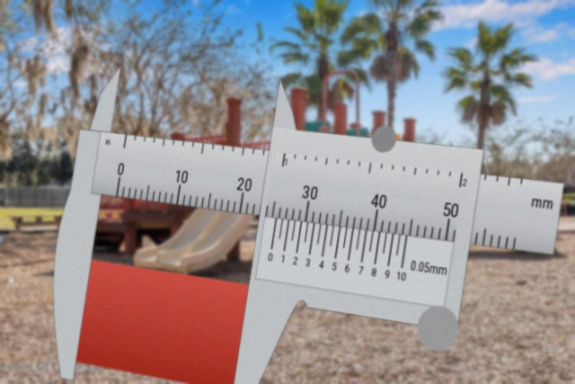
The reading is 25.6 (mm)
